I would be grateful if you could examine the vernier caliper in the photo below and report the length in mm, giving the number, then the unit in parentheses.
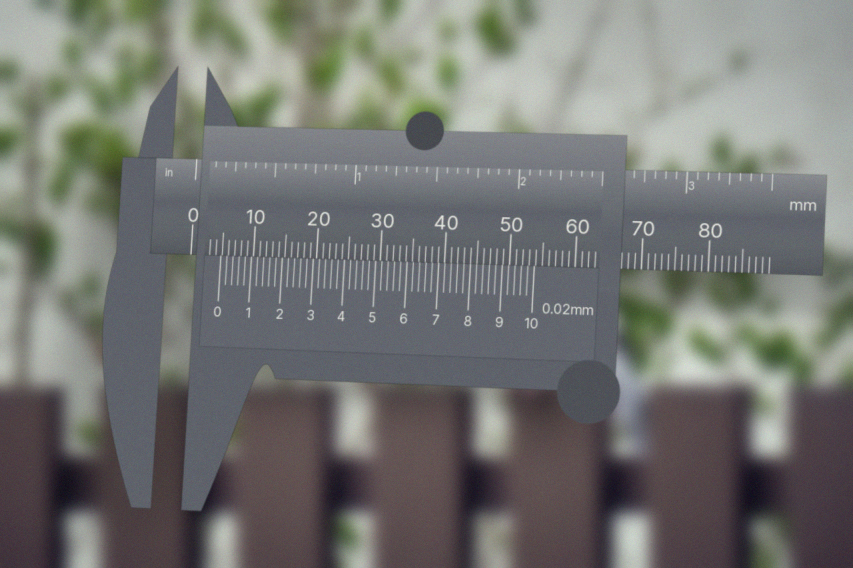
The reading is 4.8 (mm)
